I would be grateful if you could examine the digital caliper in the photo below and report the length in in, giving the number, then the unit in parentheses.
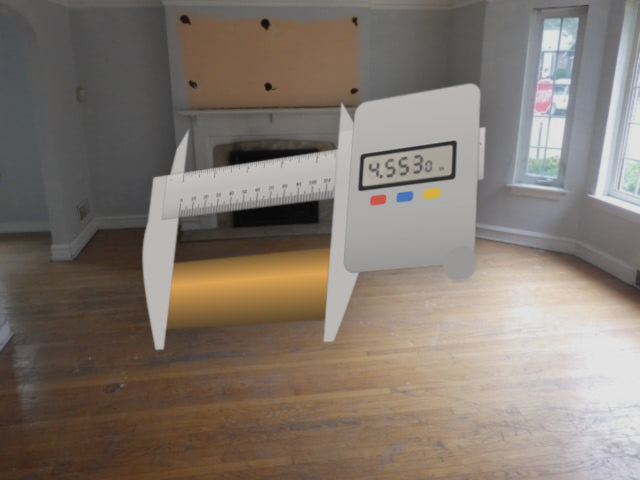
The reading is 4.5530 (in)
